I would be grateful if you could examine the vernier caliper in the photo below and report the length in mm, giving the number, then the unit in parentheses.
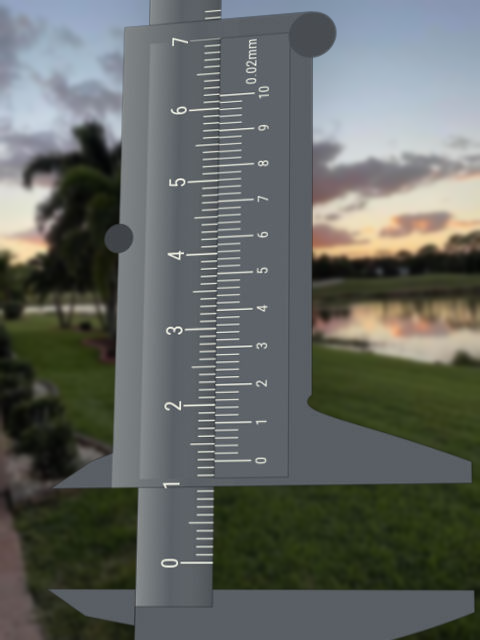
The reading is 12.8 (mm)
